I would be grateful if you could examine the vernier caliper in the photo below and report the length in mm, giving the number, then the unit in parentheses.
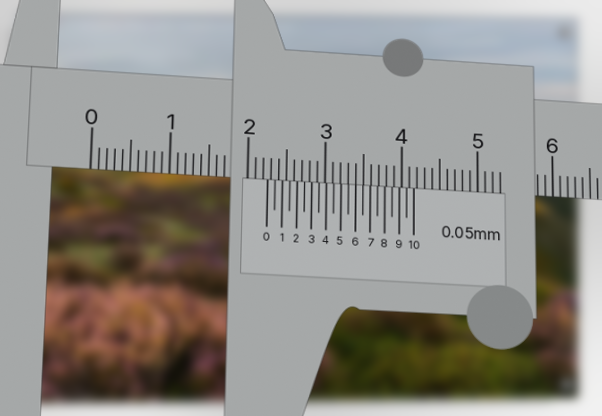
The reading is 22.6 (mm)
